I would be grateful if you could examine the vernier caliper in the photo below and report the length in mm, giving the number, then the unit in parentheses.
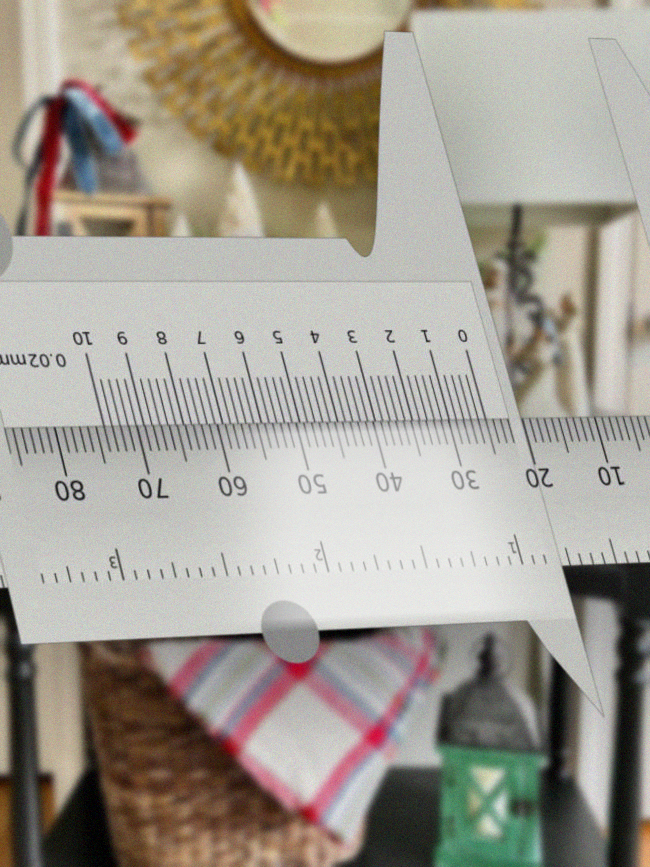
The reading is 25.0 (mm)
